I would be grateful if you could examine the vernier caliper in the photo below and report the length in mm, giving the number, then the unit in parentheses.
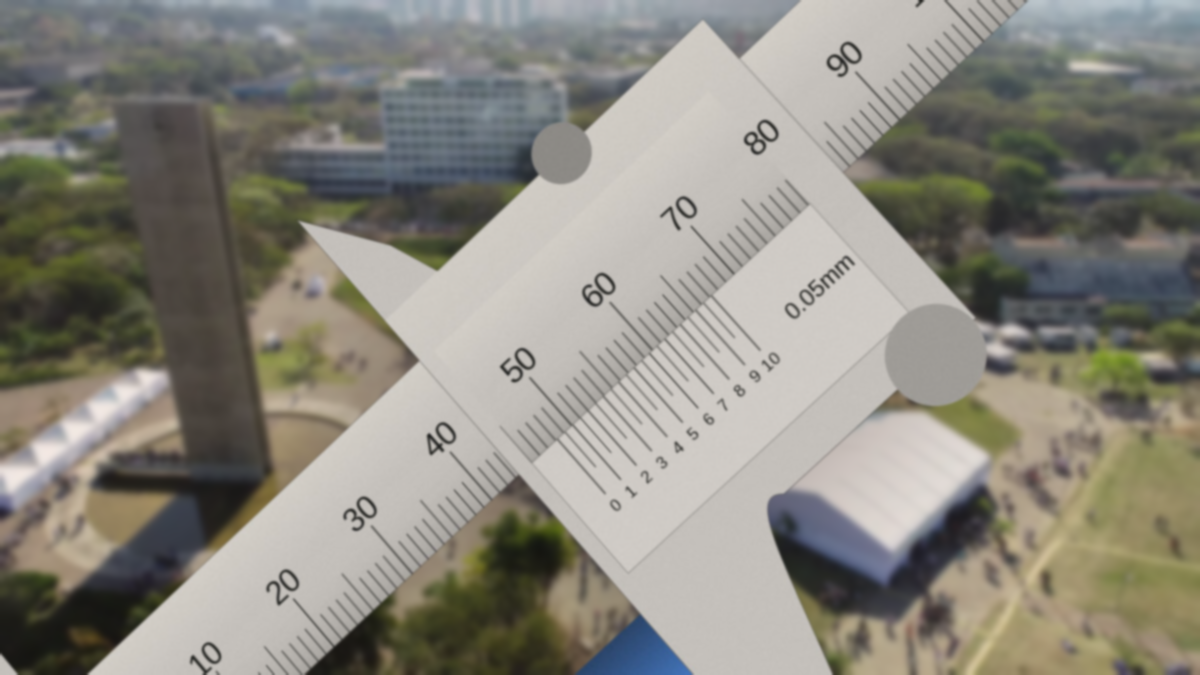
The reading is 48.2 (mm)
